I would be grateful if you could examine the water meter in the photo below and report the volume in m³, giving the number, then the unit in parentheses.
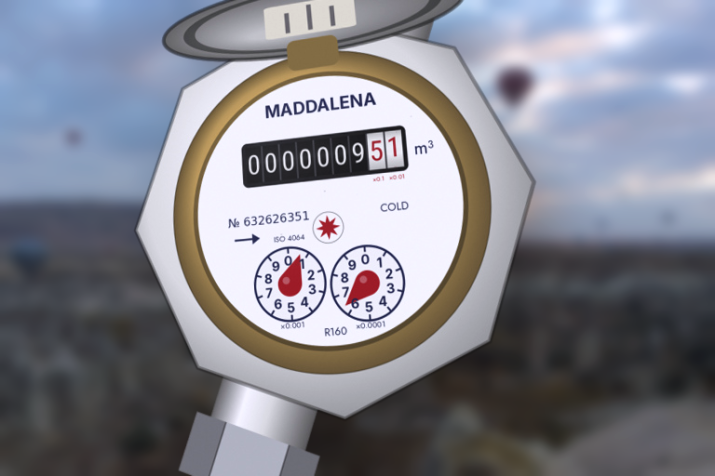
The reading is 9.5106 (m³)
